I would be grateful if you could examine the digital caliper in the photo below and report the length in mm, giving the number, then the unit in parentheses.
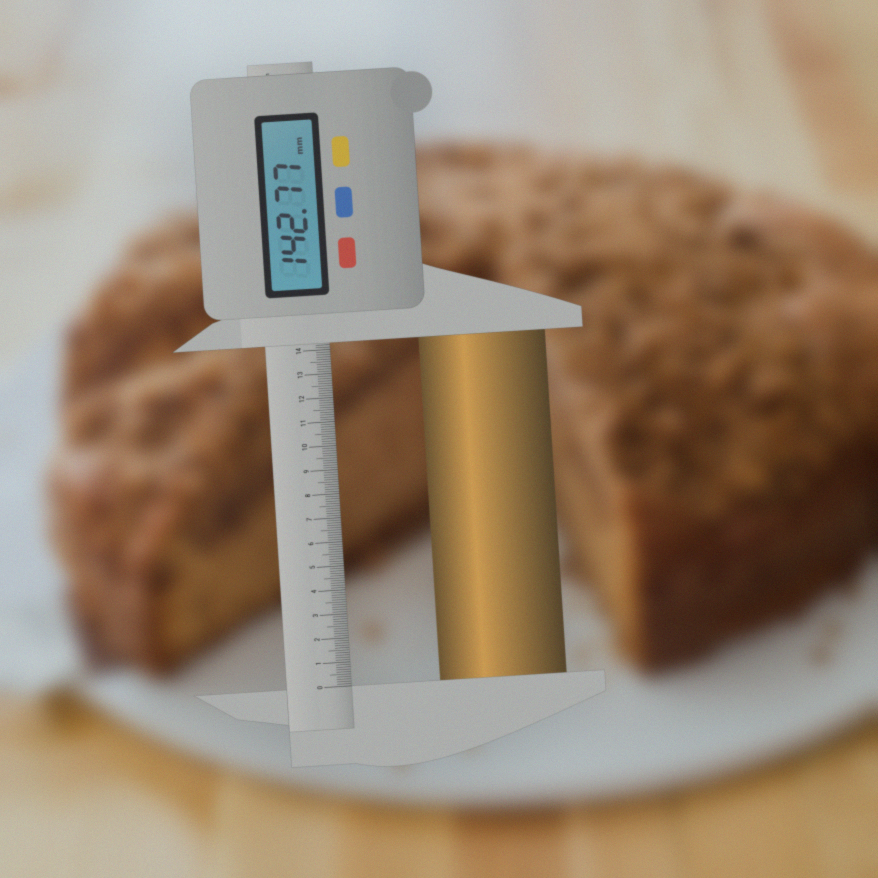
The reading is 142.77 (mm)
